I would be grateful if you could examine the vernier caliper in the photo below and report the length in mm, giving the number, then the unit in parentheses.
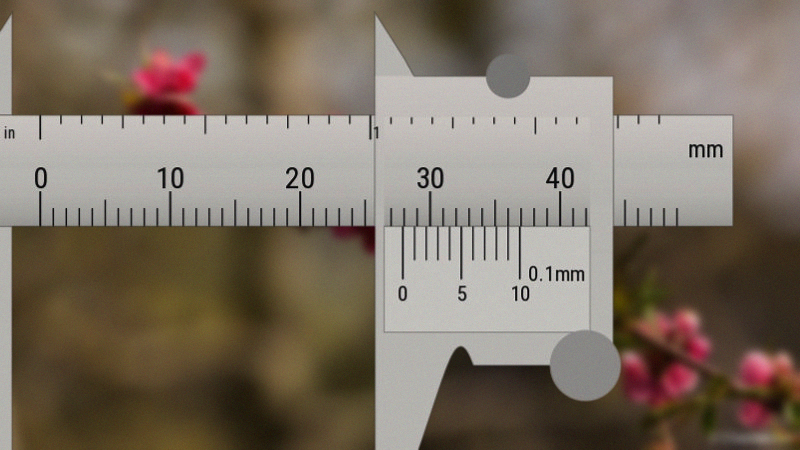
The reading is 27.9 (mm)
